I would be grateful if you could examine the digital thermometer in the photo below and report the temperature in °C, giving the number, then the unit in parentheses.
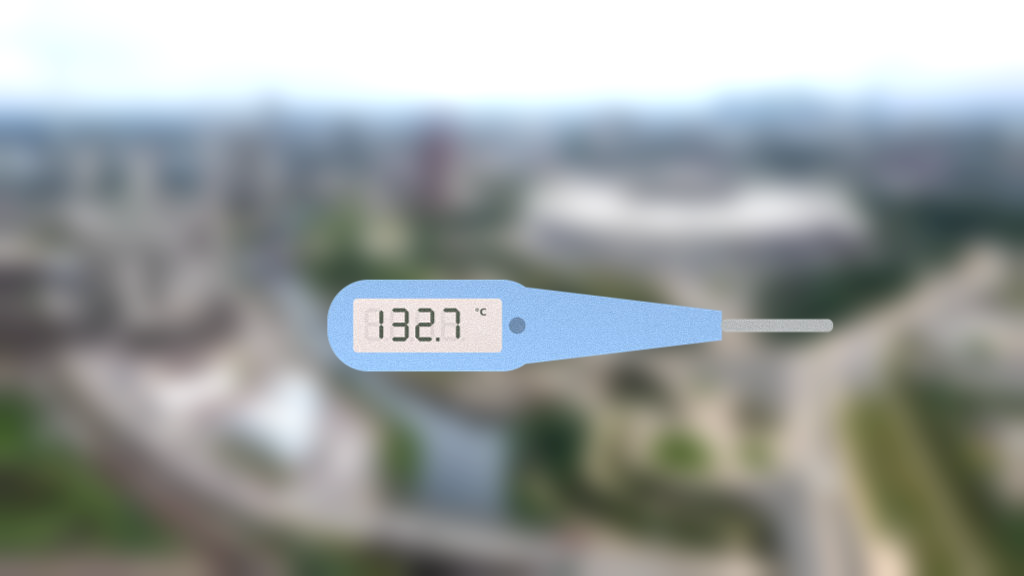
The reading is 132.7 (°C)
